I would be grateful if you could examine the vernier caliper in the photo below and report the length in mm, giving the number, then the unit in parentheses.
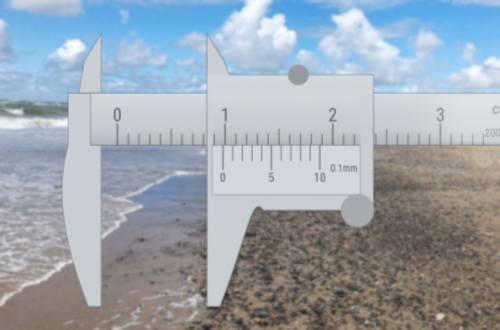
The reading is 9.8 (mm)
